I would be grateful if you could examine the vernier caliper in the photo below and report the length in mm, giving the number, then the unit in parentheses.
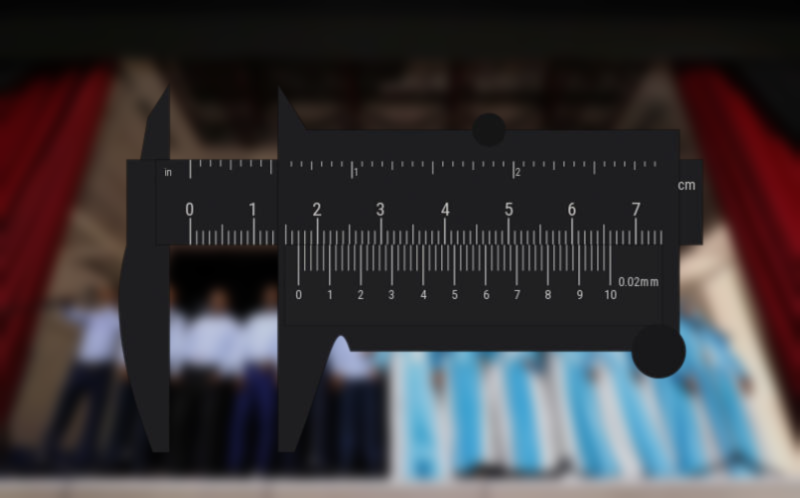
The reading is 17.0 (mm)
